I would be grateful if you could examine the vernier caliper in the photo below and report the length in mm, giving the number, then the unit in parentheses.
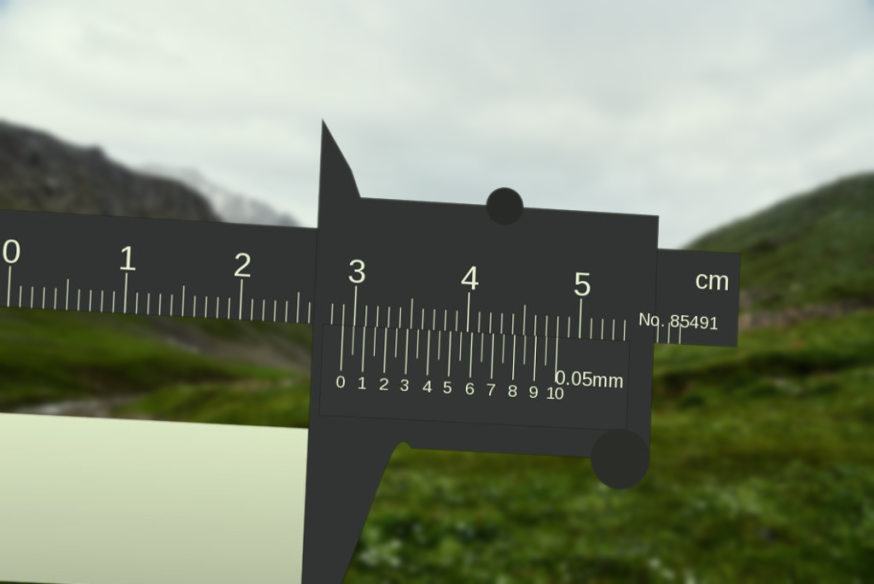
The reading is 29.0 (mm)
